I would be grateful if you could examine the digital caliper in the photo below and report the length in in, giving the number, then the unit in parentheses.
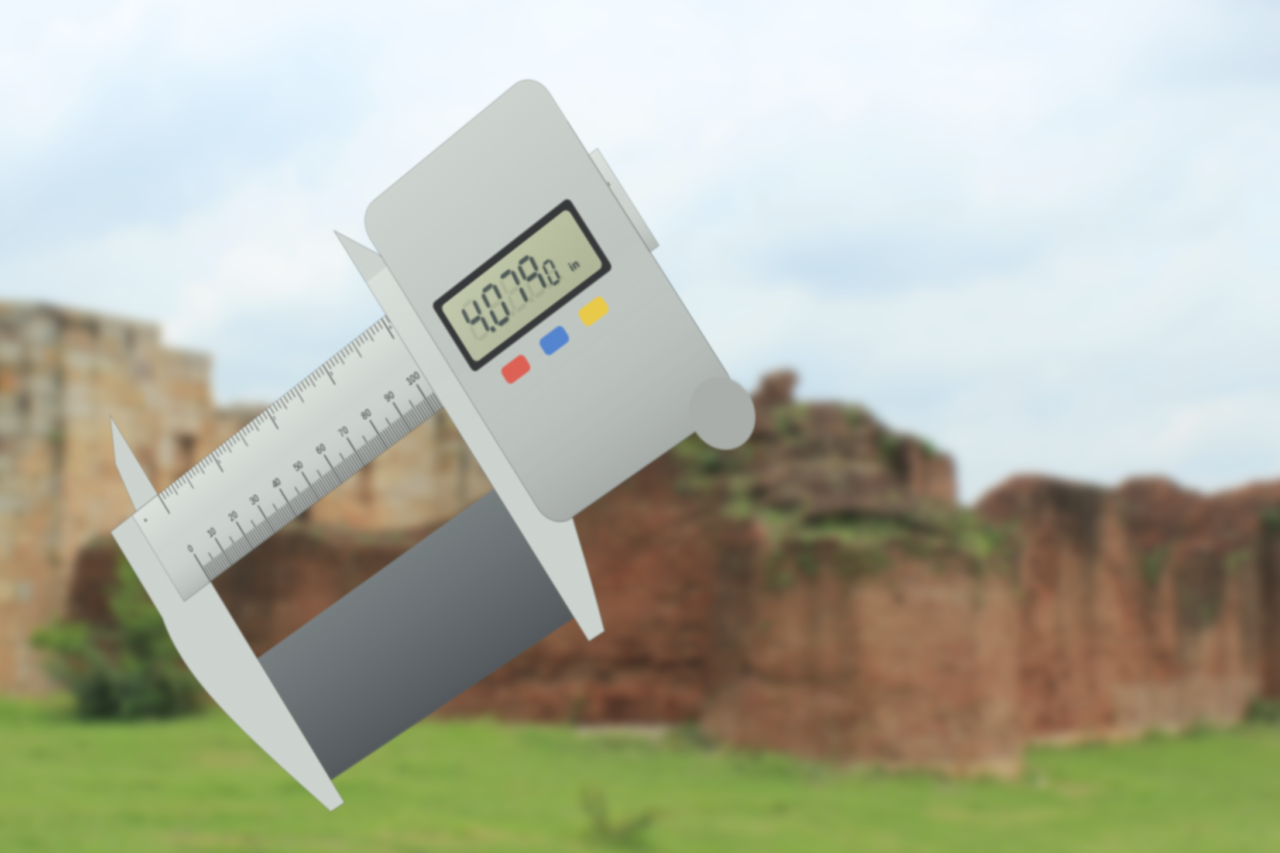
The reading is 4.0790 (in)
